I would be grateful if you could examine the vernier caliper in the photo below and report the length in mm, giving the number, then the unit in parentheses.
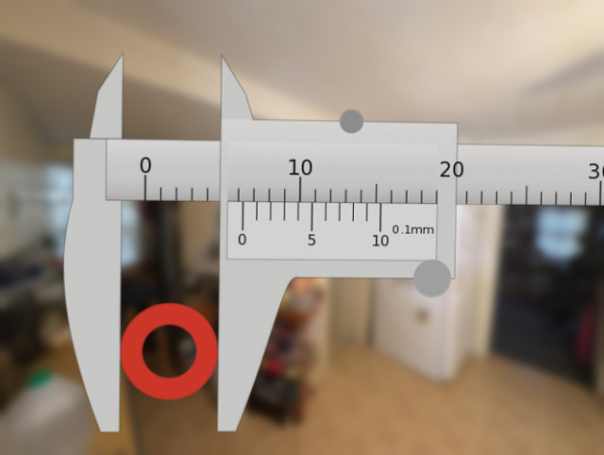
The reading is 6.3 (mm)
